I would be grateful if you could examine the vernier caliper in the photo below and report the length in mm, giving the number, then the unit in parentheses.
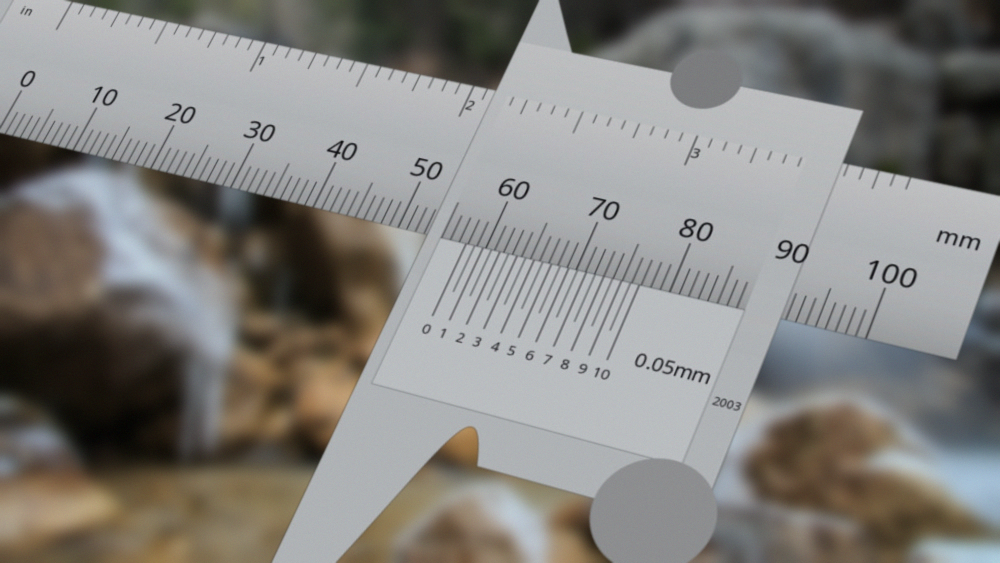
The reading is 57.8 (mm)
